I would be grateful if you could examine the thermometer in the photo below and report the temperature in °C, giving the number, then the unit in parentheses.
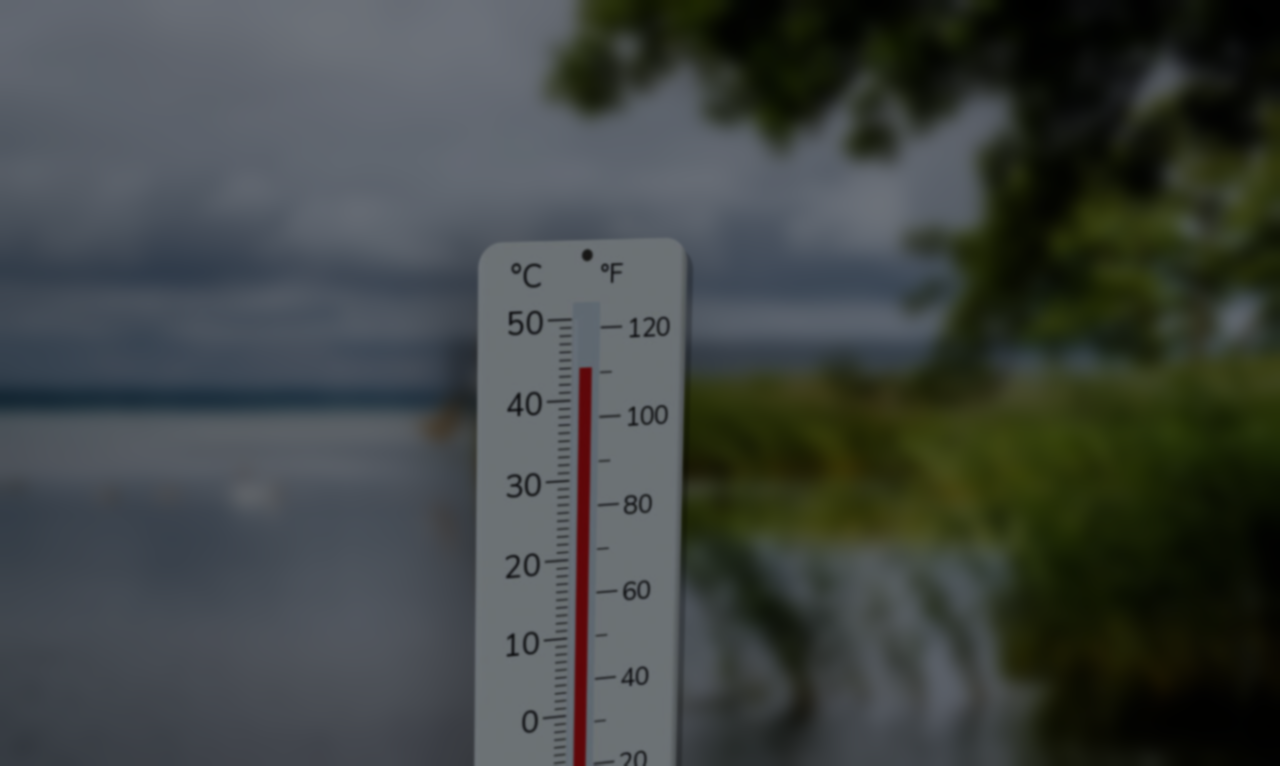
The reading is 44 (°C)
